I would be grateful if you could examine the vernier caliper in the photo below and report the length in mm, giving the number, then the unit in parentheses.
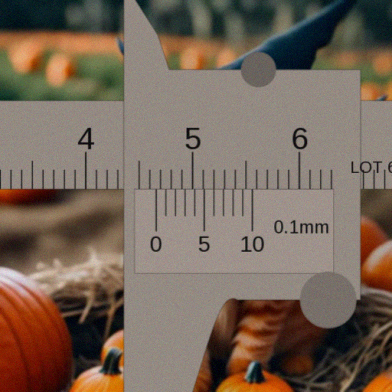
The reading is 46.6 (mm)
